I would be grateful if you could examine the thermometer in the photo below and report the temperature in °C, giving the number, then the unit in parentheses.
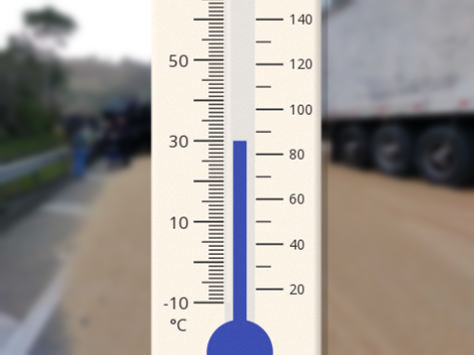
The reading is 30 (°C)
